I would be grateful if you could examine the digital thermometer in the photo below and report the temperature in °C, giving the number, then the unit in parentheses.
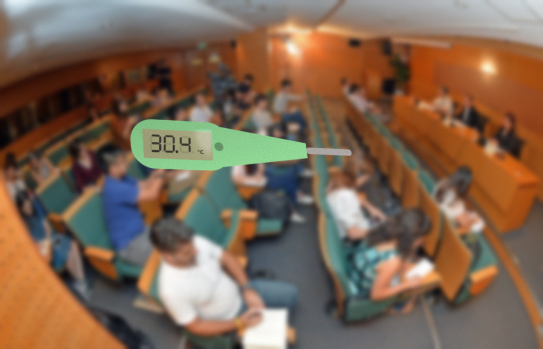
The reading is 30.4 (°C)
